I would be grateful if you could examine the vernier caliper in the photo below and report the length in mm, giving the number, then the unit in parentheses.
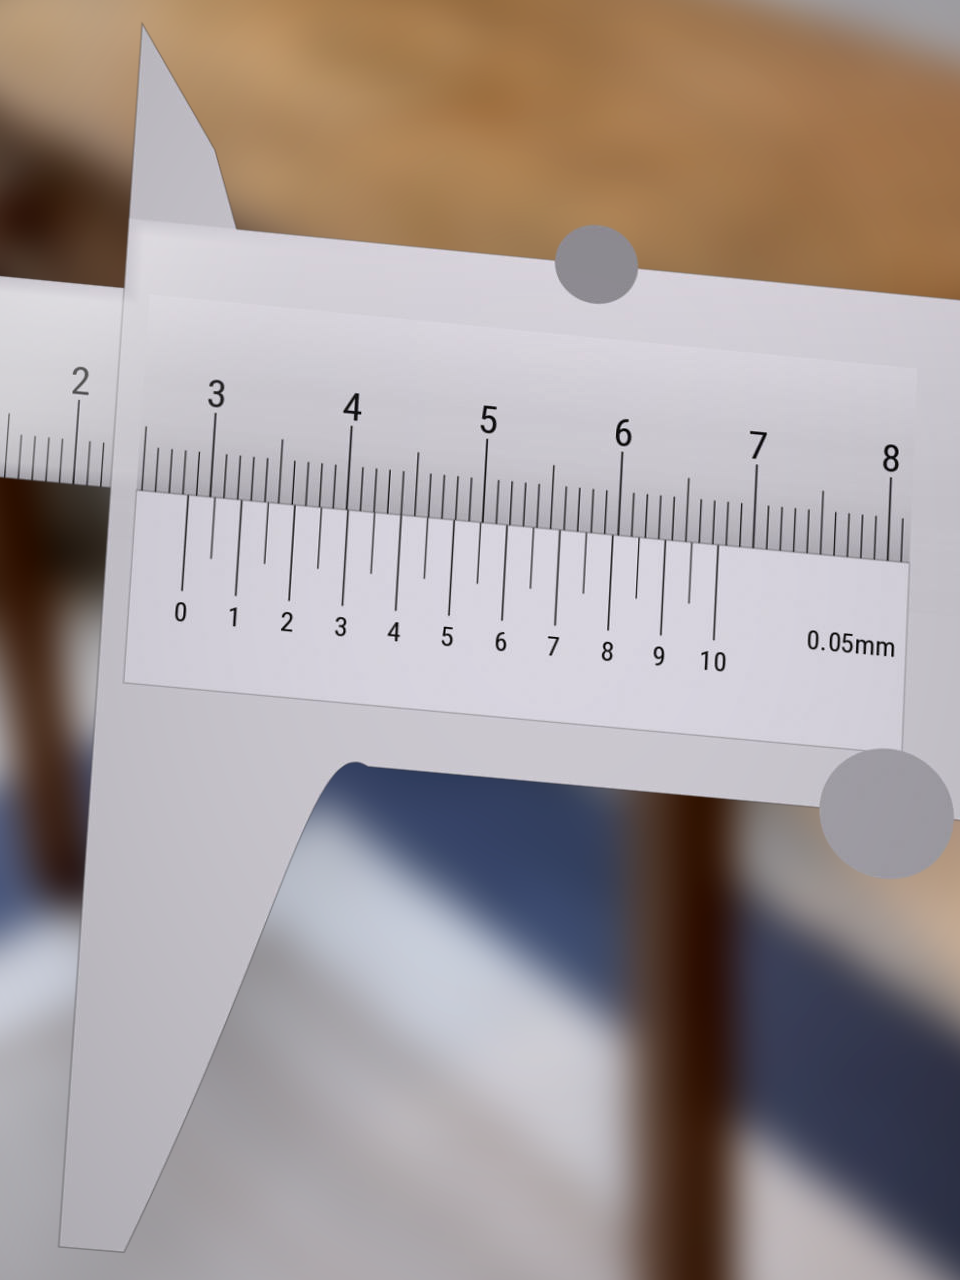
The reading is 28.4 (mm)
